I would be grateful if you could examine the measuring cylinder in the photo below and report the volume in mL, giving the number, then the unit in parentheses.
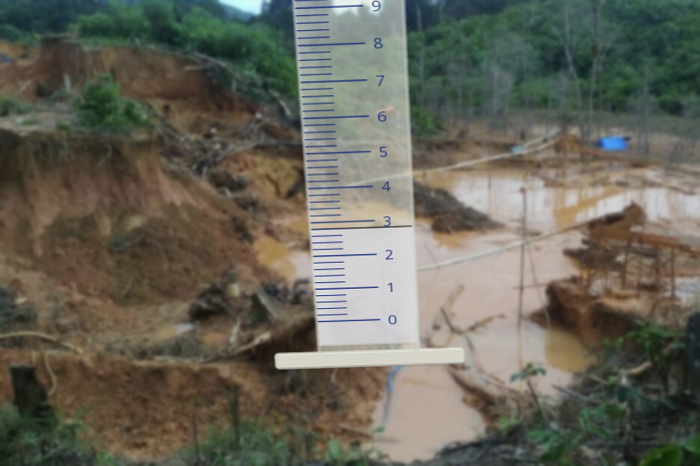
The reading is 2.8 (mL)
